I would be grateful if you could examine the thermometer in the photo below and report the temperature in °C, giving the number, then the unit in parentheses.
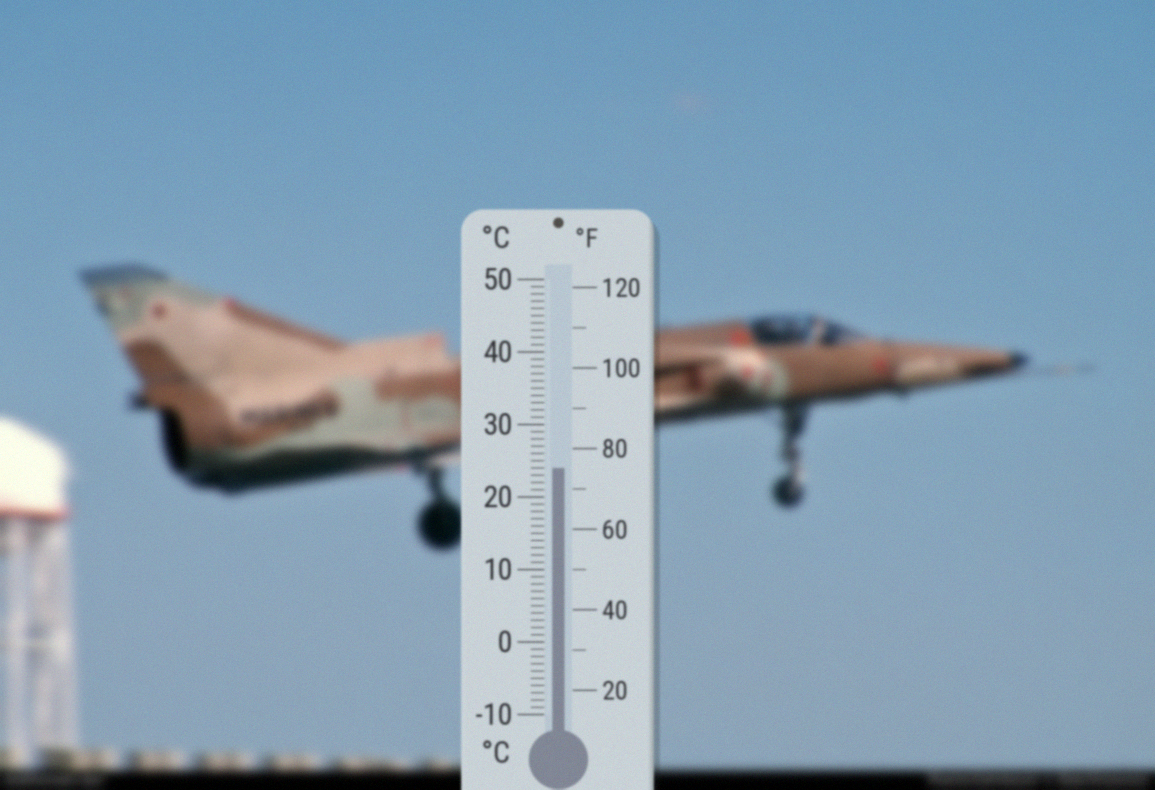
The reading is 24 (°C)
